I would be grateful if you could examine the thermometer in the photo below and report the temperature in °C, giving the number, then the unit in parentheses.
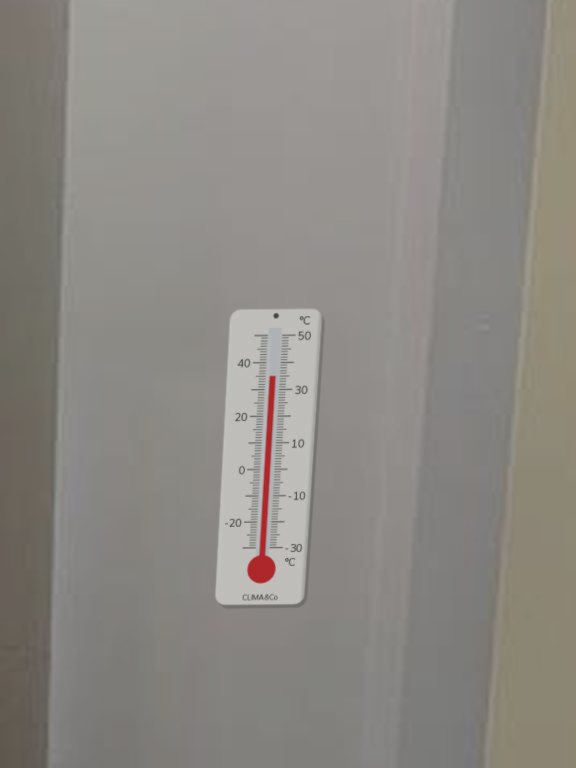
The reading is 35 (°C)
